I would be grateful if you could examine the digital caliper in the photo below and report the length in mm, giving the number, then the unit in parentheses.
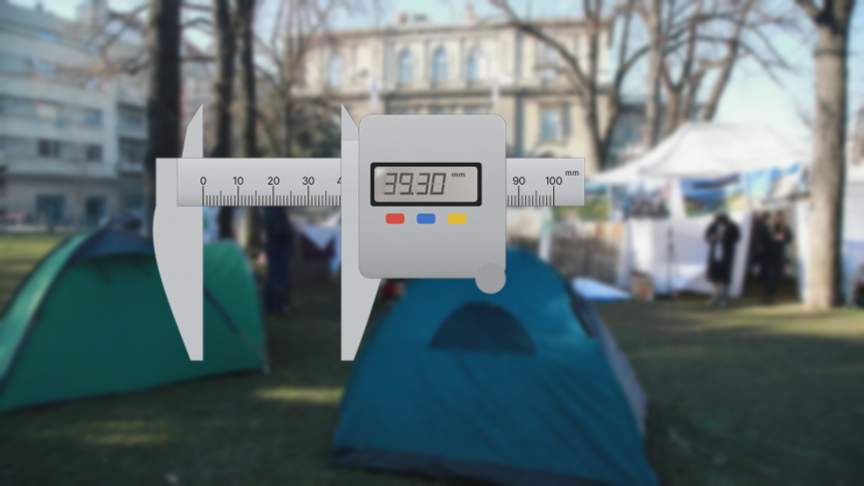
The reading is 39.30 (mm)
